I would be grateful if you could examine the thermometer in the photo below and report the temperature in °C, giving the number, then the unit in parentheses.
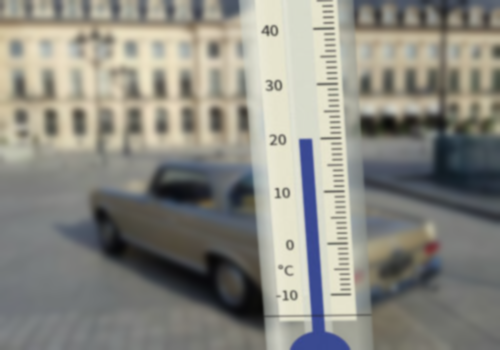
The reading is 20 (°C)
